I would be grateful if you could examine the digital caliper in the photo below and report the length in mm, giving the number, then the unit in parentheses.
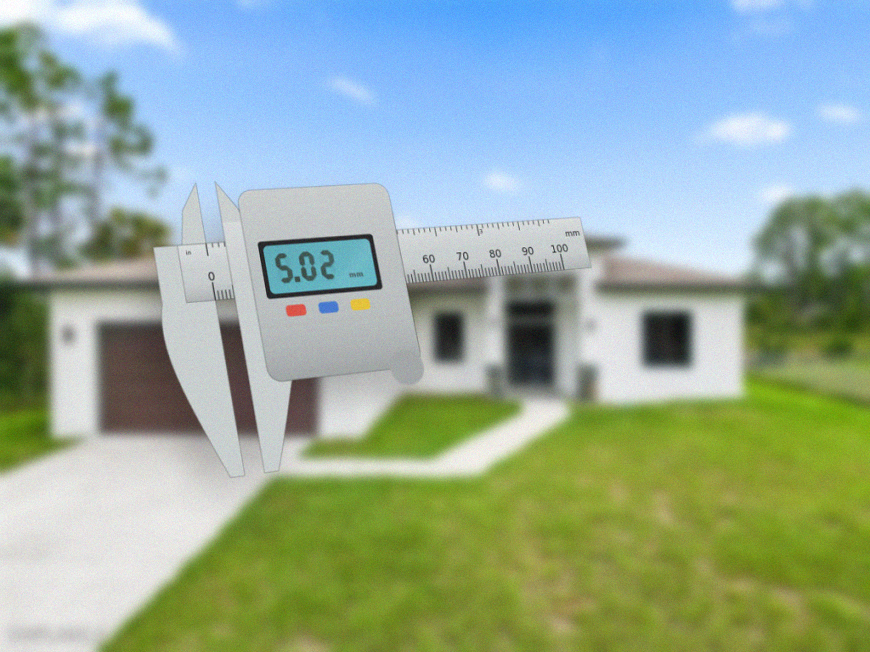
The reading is 5.02 (mm)
